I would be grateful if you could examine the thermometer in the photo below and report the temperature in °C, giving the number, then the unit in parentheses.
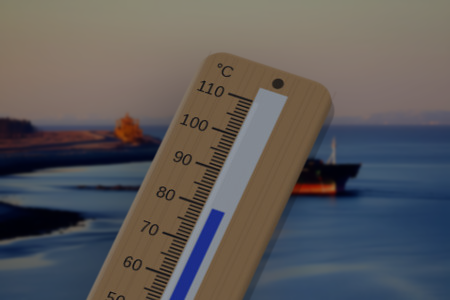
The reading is 80 (°C)
